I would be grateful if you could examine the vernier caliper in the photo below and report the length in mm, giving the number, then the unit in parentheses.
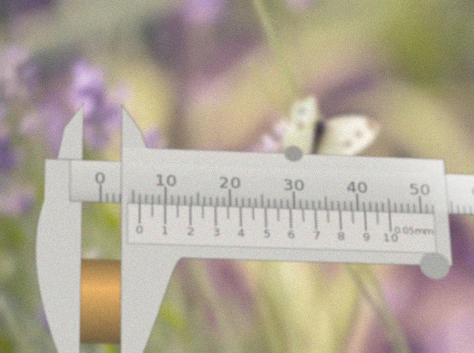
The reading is 6.0 (mm)
